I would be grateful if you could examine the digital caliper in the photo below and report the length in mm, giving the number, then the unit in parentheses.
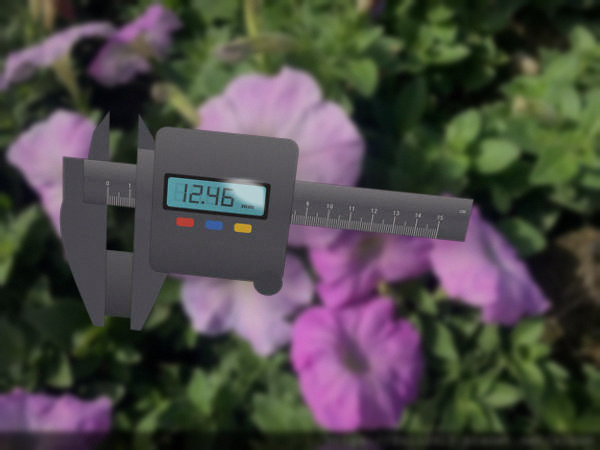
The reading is 12.46 (mm)
